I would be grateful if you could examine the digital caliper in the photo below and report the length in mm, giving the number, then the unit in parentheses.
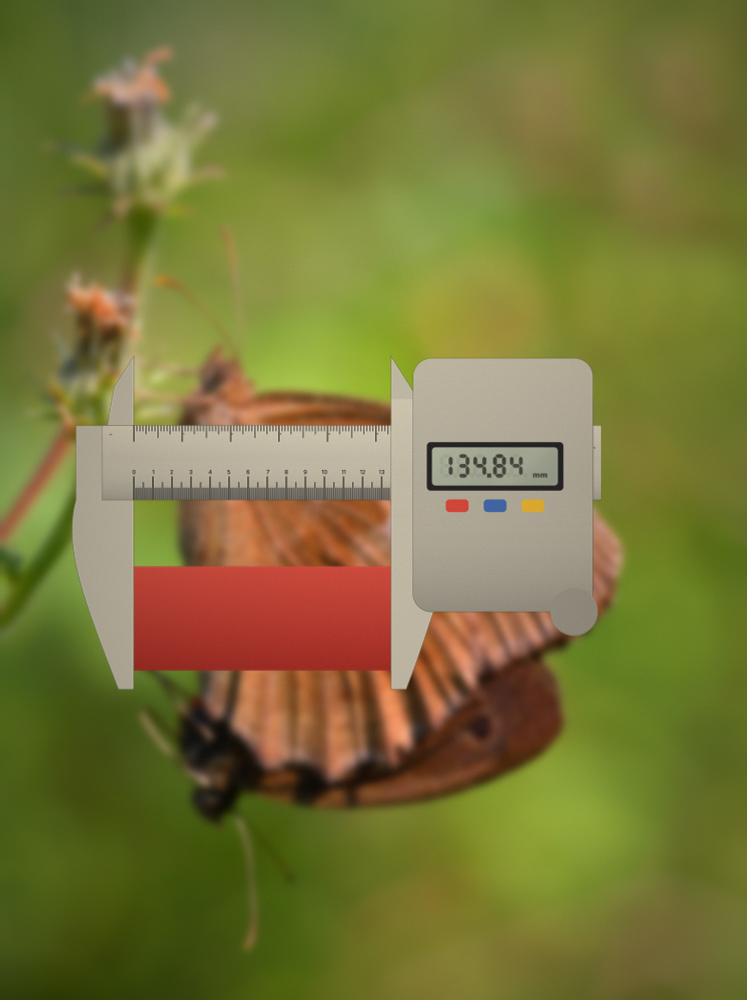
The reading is 134.84 (mm)
